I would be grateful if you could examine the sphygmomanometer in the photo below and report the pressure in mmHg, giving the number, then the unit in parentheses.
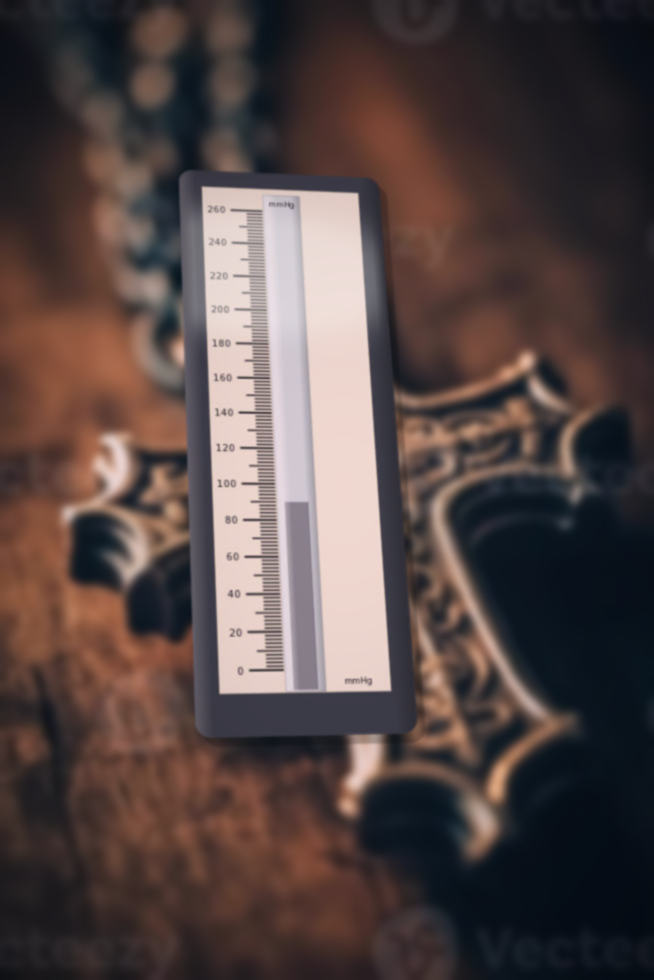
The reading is 90 (mmHg)
